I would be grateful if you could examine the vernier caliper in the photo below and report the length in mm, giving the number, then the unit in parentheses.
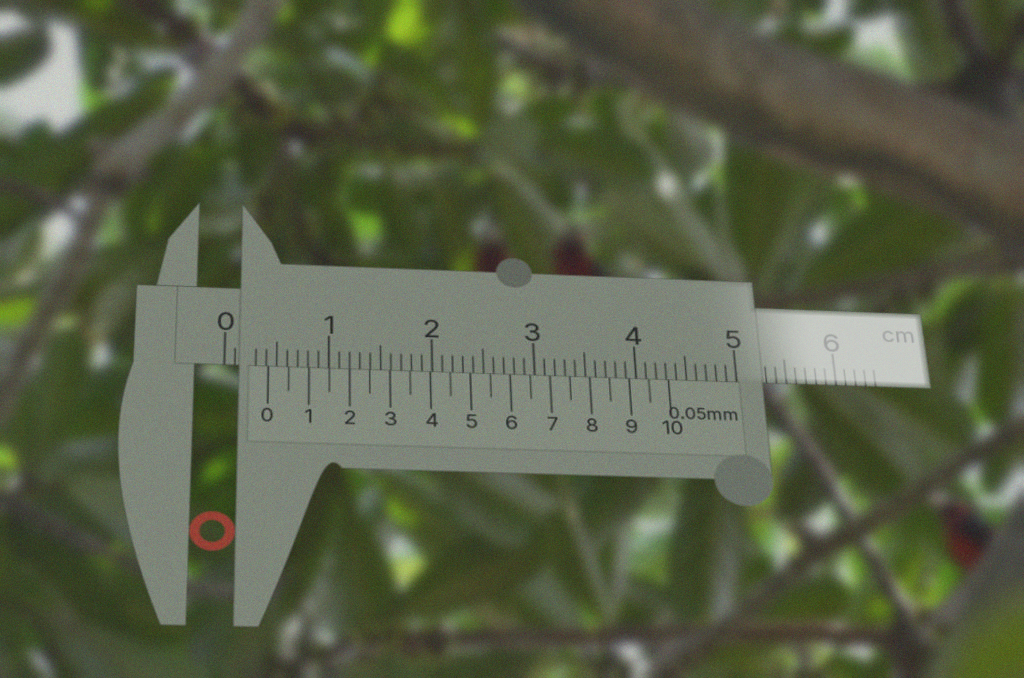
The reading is 4.2 (mm)
